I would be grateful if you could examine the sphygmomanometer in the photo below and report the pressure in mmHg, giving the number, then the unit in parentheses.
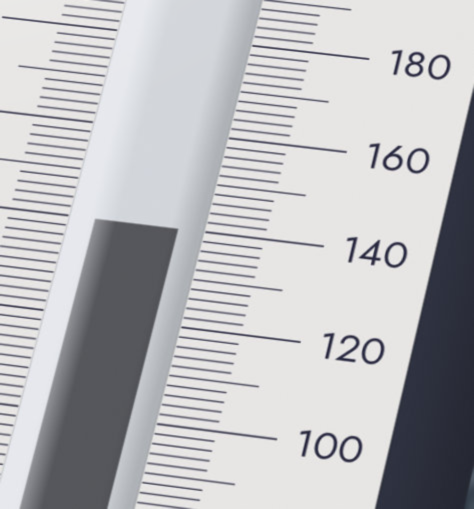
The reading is 140 (mmHg)
